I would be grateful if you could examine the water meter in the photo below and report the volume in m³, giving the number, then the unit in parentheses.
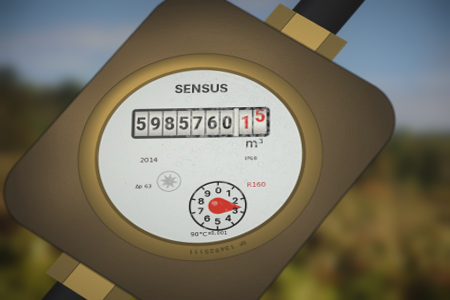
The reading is 5985760.152 (m³)
